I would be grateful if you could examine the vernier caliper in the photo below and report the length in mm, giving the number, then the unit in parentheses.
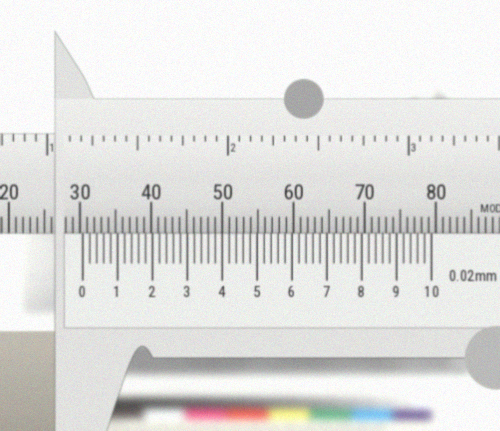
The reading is 30.4 (mm)
